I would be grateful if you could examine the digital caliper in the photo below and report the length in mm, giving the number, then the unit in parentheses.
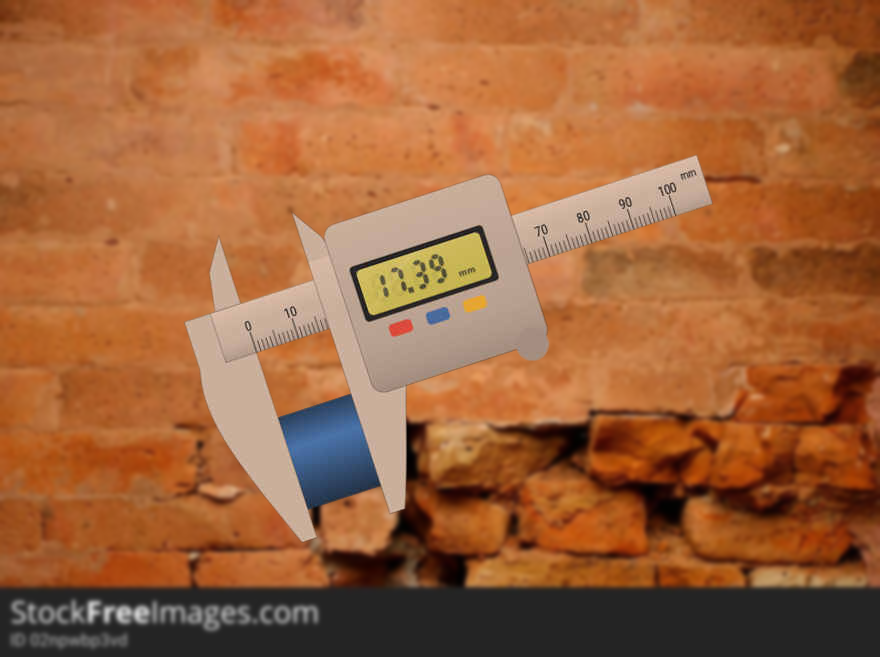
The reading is 17.39 (mm)
